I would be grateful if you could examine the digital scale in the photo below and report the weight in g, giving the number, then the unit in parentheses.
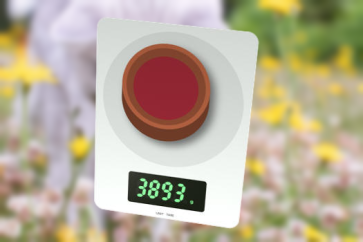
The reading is 3893 (g)
